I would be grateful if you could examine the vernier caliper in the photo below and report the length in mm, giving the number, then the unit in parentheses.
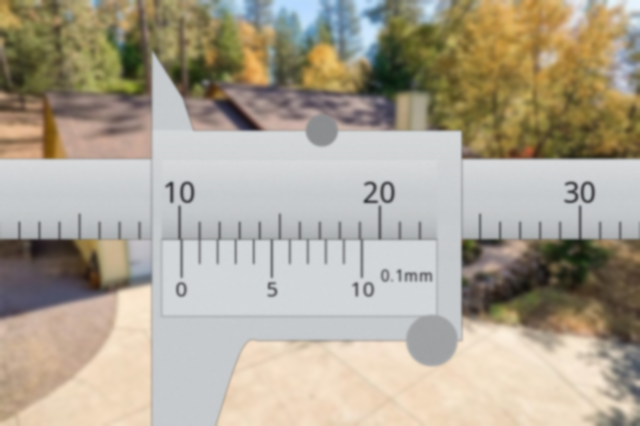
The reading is 10.1 (mm)
